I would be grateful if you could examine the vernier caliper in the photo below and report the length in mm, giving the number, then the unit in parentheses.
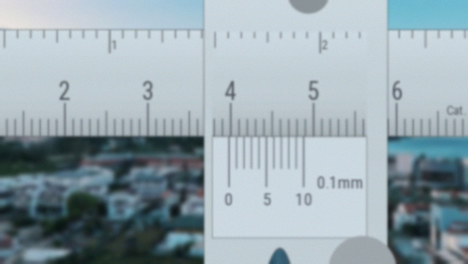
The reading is 39.8 (mm)
